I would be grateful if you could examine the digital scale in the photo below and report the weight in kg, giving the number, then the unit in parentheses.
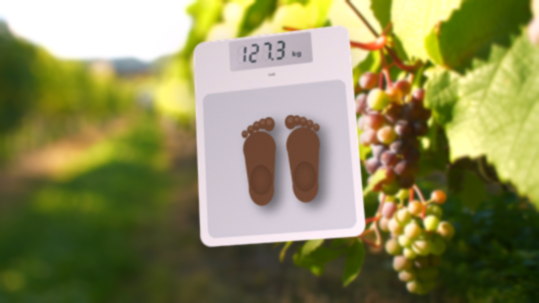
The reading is 127.3 (kg)
